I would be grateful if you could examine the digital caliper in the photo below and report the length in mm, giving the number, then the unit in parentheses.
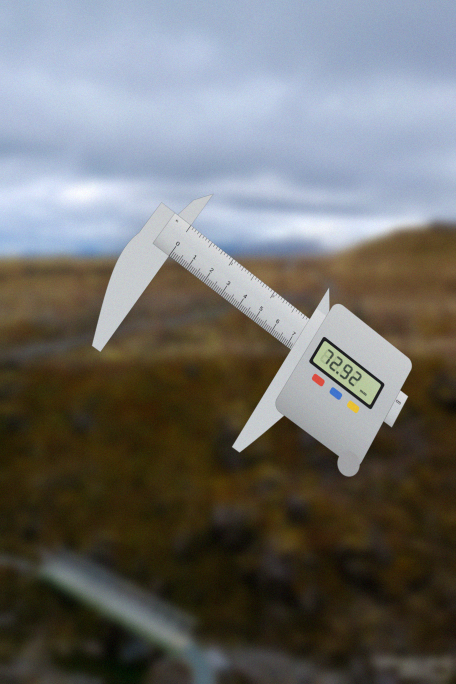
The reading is 72.92 (mm)
